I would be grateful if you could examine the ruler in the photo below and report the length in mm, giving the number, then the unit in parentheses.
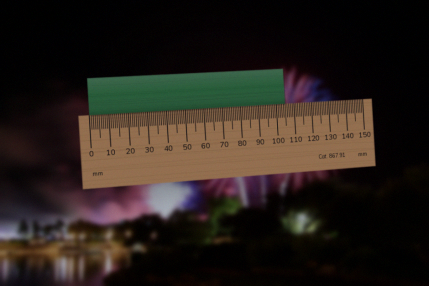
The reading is 105 (mm)
